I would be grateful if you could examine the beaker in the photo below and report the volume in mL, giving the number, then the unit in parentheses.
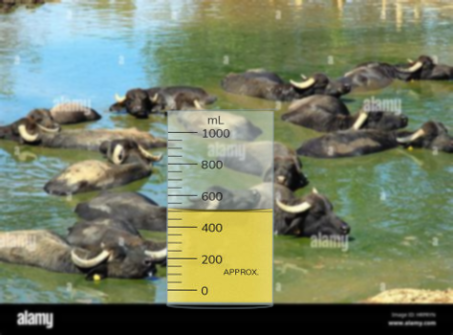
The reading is 500 (mL)
